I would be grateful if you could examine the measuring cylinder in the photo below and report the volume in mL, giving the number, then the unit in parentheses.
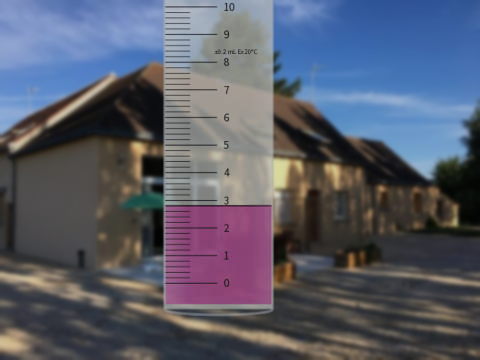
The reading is 2.8 (mL)
